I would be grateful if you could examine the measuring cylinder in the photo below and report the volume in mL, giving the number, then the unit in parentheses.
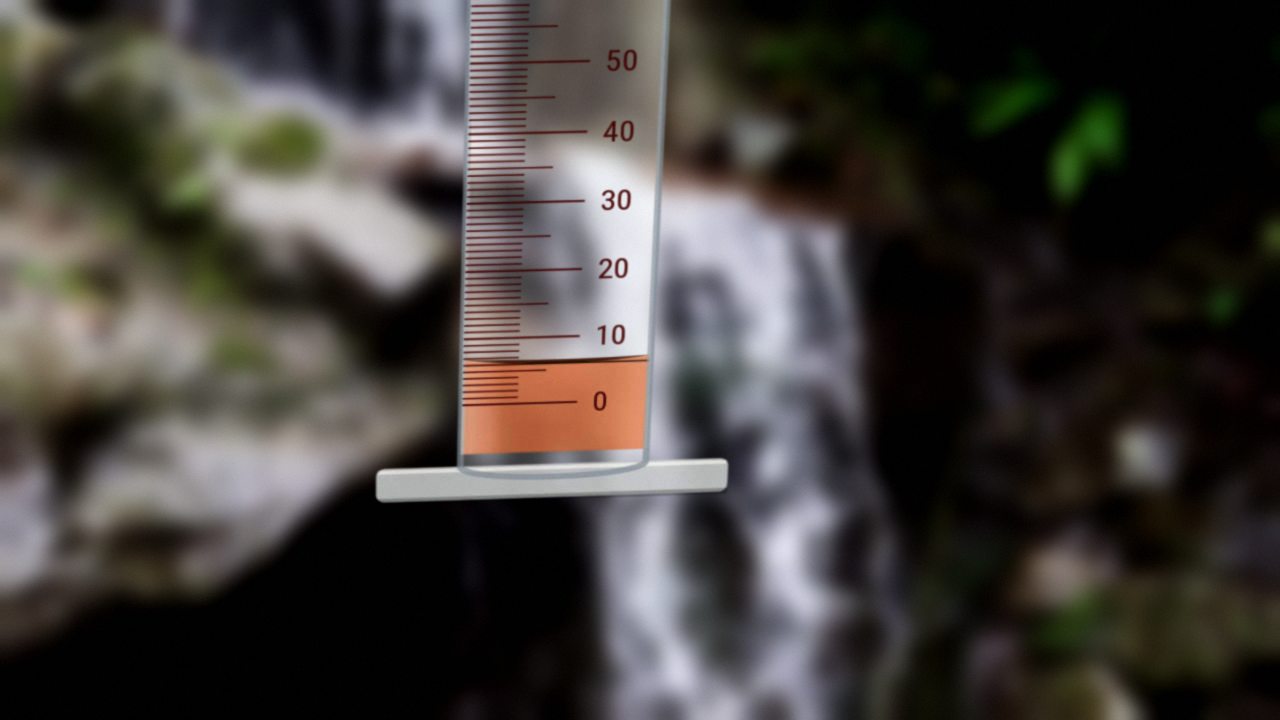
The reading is 6 (mL)
